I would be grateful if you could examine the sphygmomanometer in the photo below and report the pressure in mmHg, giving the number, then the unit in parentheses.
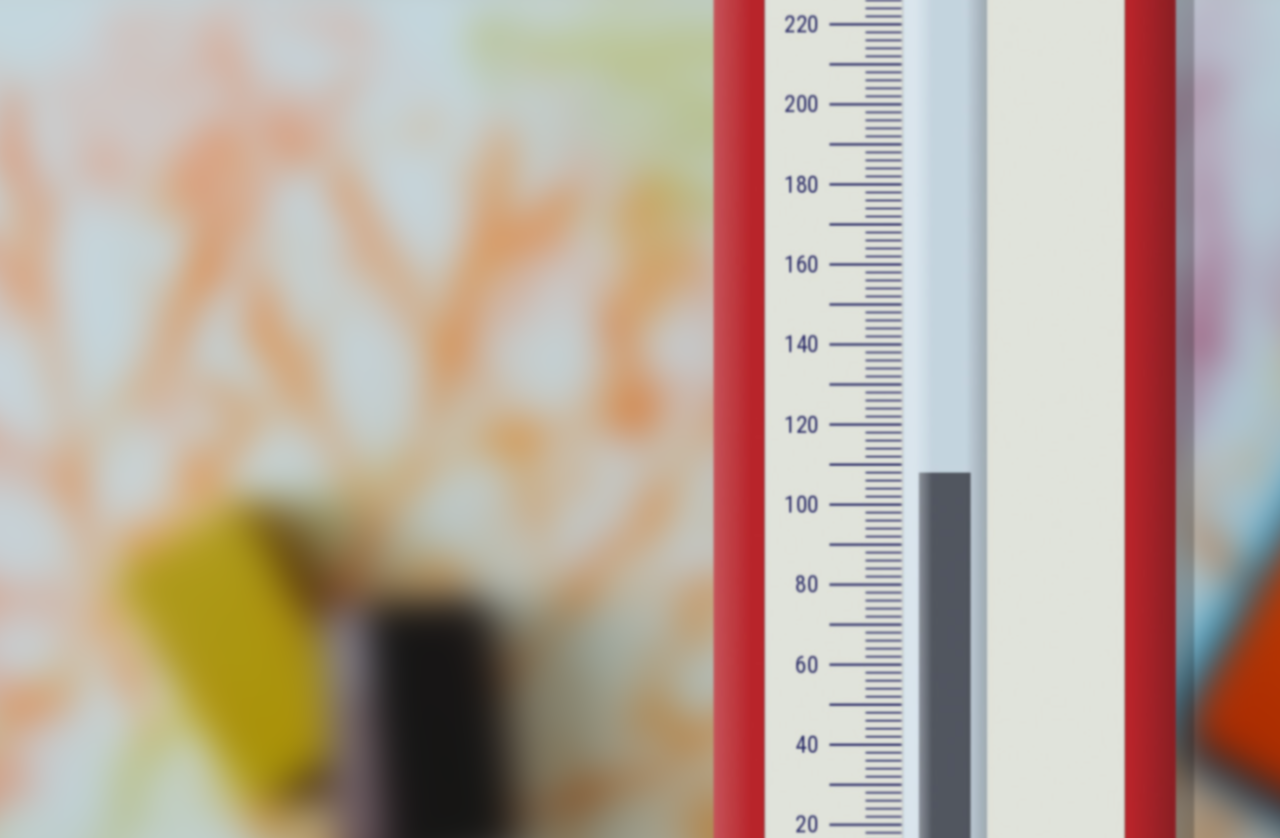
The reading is 108 (mmHg)
